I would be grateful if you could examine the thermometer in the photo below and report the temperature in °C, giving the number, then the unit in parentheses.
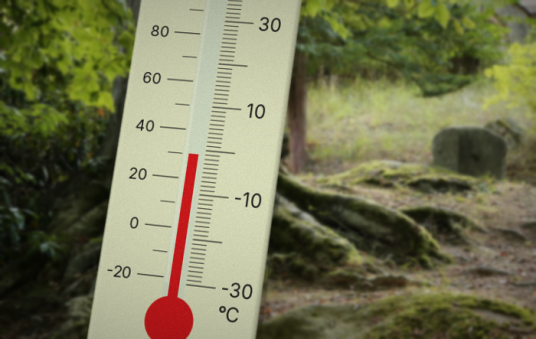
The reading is -1 (°C)
